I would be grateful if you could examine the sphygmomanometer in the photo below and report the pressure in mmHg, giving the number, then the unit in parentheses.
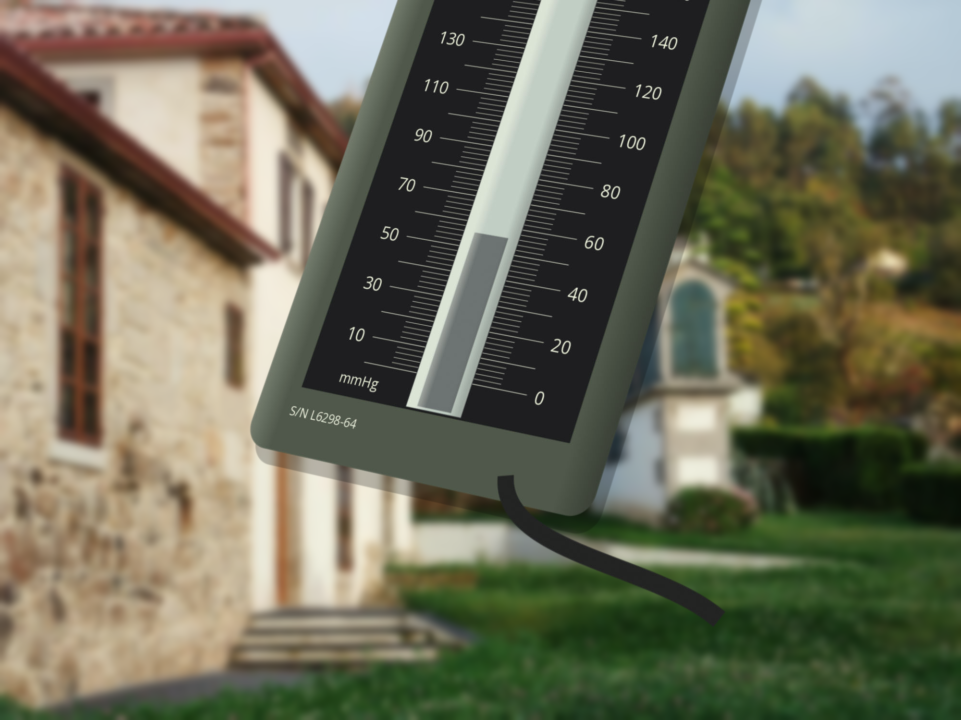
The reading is 56 (mmHg)
